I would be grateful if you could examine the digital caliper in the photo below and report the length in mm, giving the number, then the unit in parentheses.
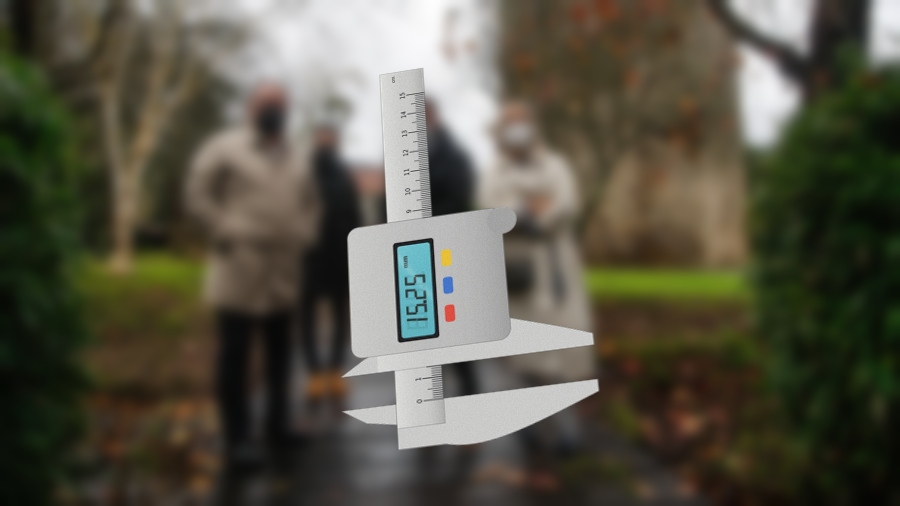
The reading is 15.25 (mm)
